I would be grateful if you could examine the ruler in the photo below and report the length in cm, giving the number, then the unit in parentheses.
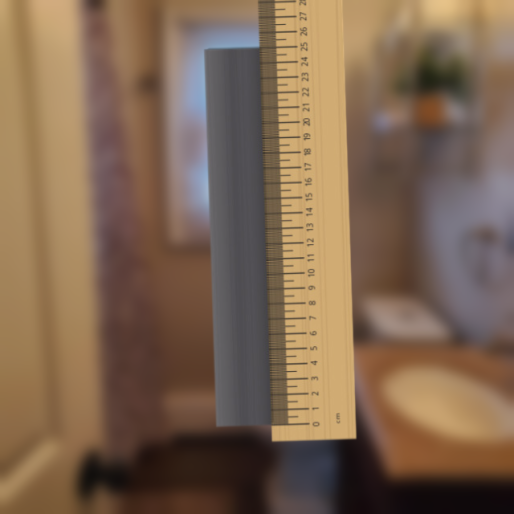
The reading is 25 (cm)
